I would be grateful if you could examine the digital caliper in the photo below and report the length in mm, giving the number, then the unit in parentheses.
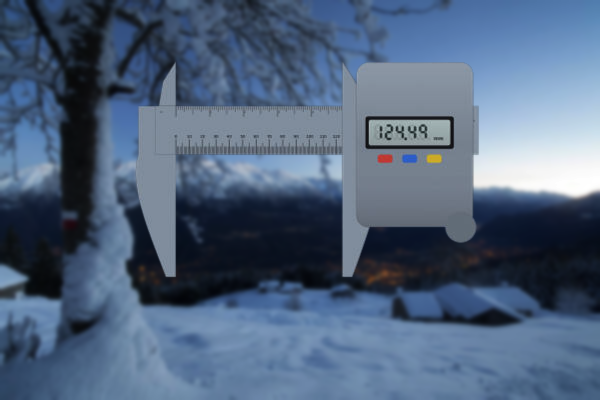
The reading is 124.49 (mm)
